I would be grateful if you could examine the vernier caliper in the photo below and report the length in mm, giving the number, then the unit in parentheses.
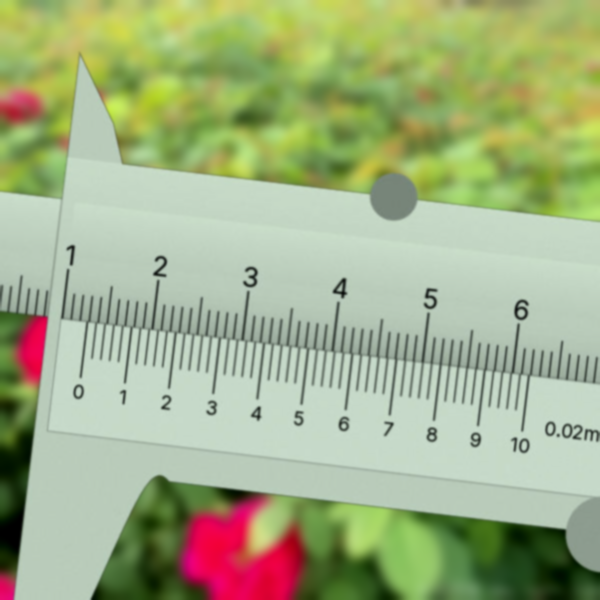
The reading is 12.8 (mm)
